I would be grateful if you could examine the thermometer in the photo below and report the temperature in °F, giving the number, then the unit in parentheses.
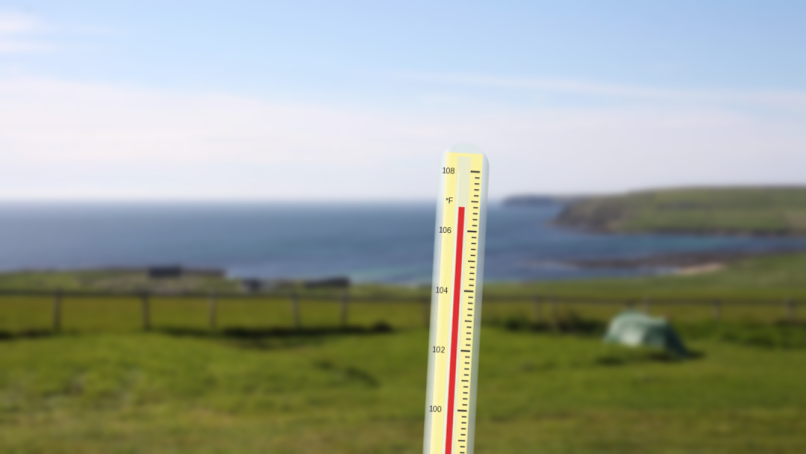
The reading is 106.8 (°F)
